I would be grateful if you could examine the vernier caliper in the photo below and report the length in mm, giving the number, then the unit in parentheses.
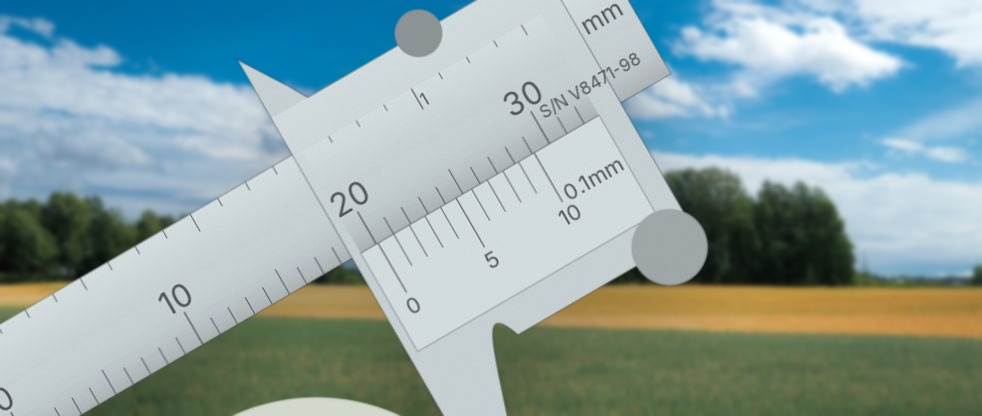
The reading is 20.1 (mm)
